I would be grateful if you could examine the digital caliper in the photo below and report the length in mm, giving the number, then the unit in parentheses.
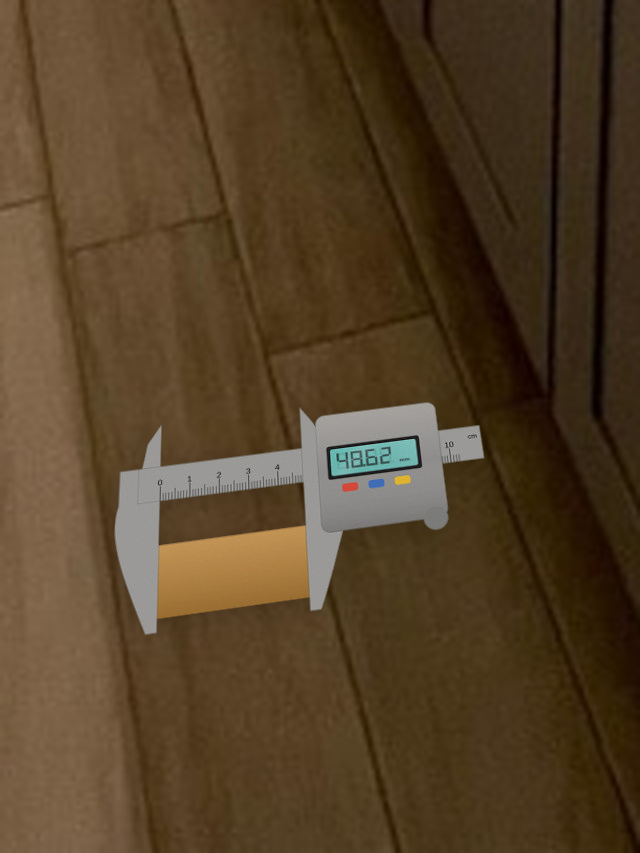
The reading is 48.62 (mm)
